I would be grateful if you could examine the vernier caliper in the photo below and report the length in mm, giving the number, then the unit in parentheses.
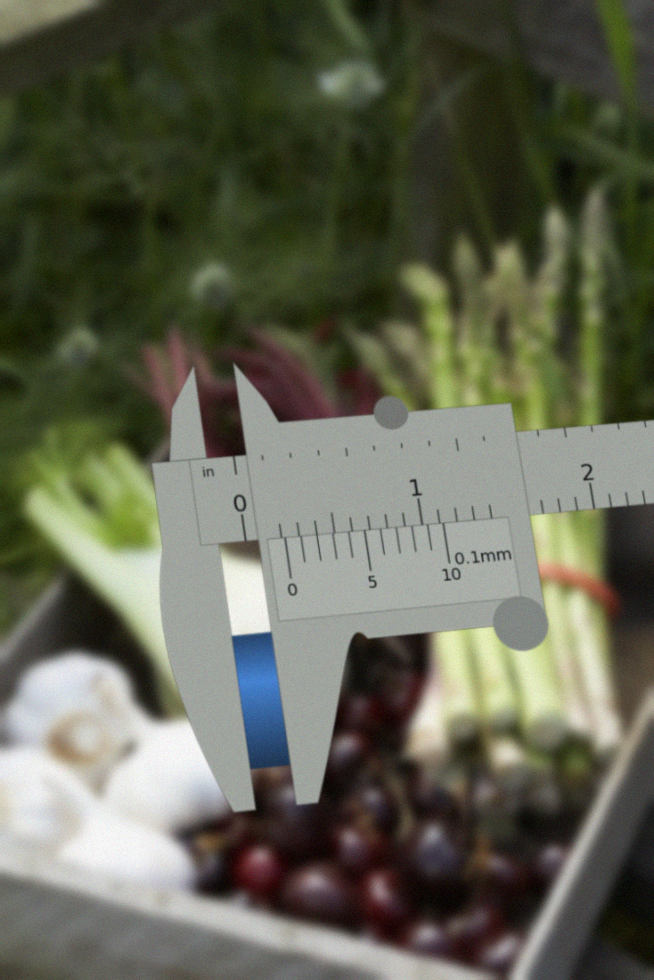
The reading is 2.2 (mm)
